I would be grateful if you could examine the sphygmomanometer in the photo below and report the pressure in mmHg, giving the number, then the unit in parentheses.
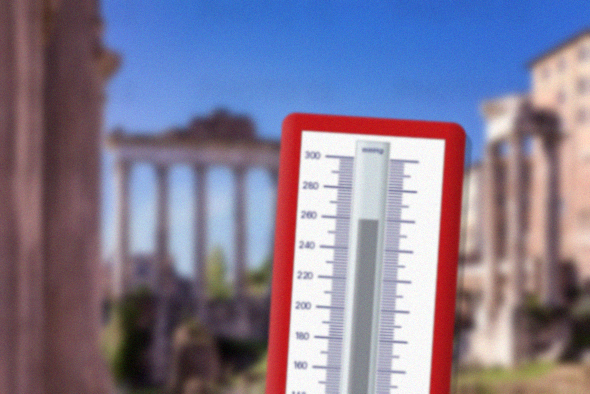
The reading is 260 (mmHg)
